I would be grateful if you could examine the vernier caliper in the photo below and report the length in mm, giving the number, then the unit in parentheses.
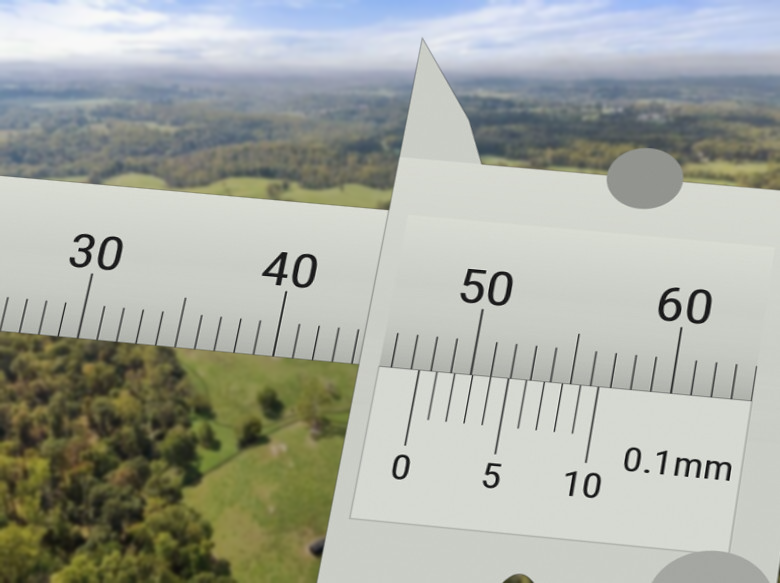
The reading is 47.4 (mm)
